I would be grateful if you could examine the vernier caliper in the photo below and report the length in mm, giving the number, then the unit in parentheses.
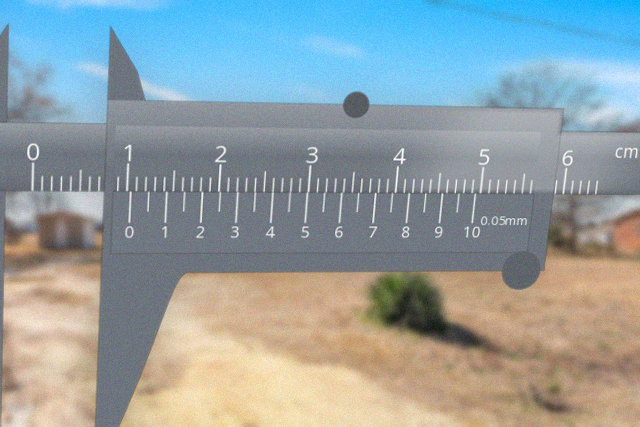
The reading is 10.4 (mm)
